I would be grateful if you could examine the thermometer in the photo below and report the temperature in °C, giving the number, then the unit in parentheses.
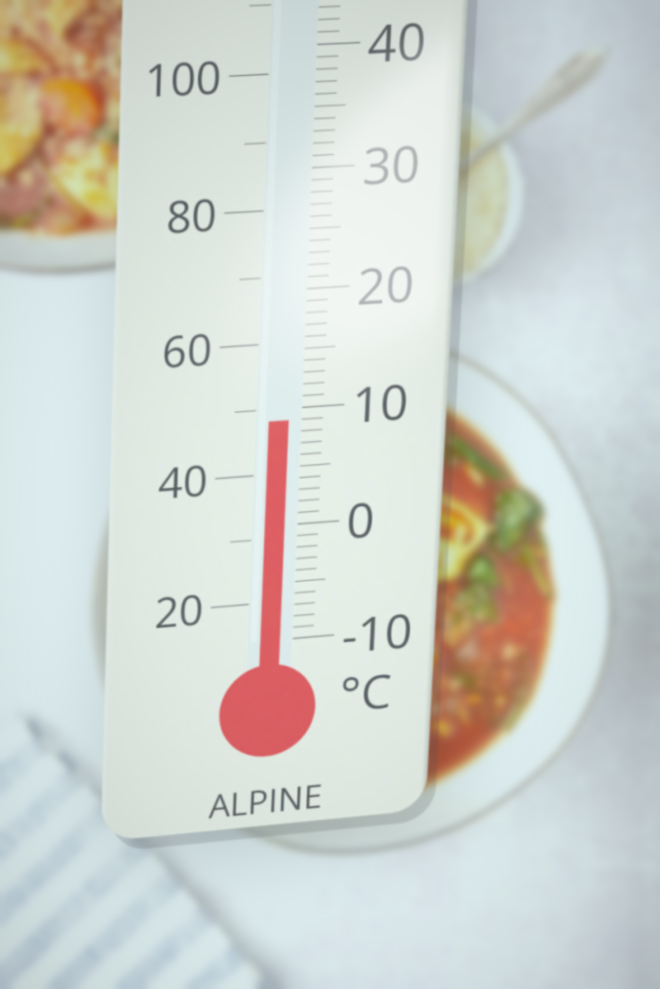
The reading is 9 (°C)
